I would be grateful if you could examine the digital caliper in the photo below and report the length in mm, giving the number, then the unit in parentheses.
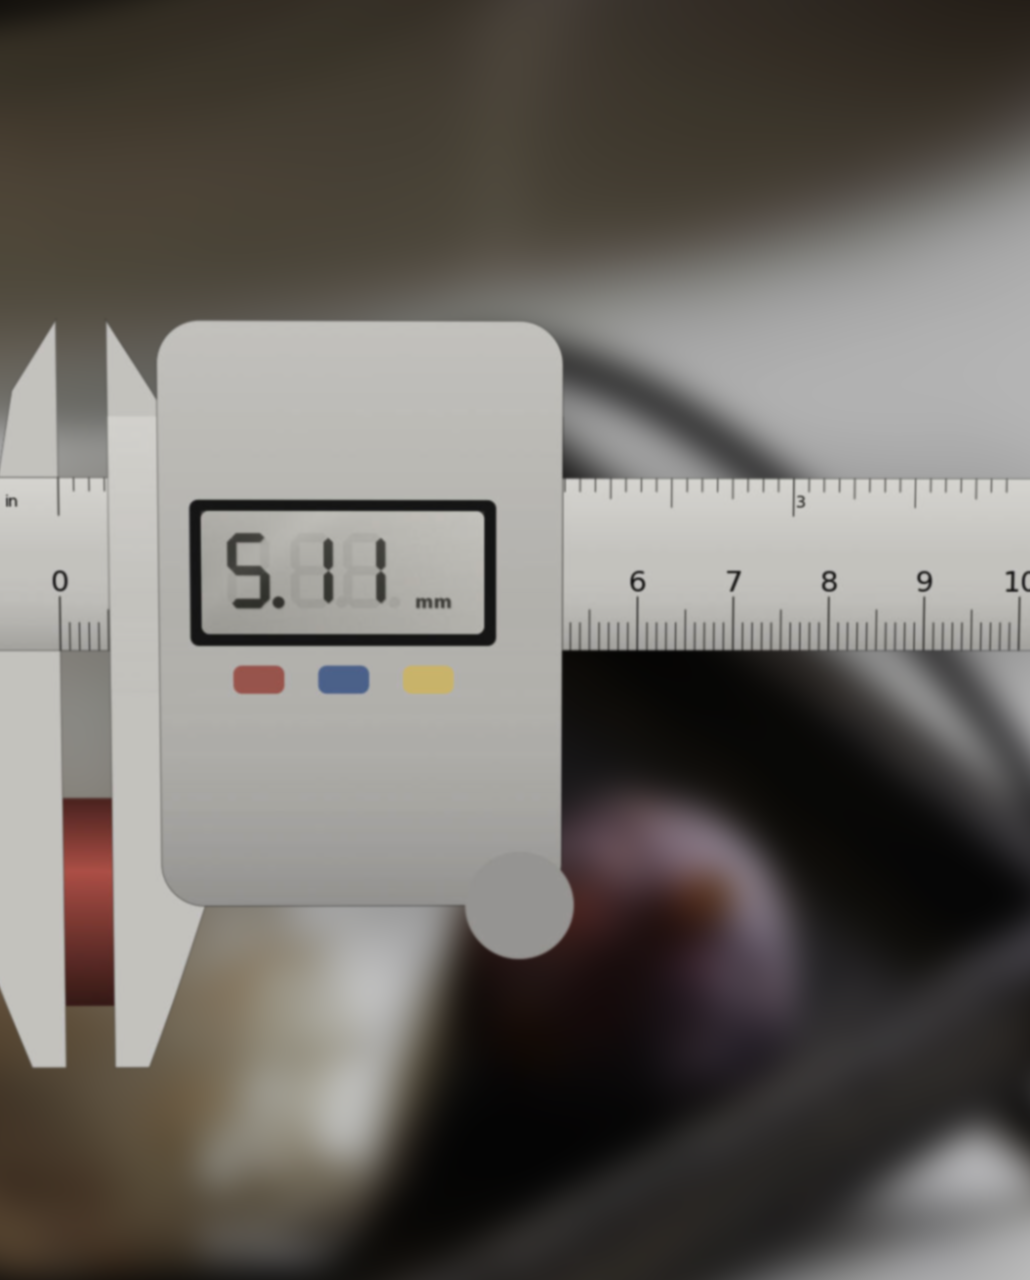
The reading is 5.11 (mm)
